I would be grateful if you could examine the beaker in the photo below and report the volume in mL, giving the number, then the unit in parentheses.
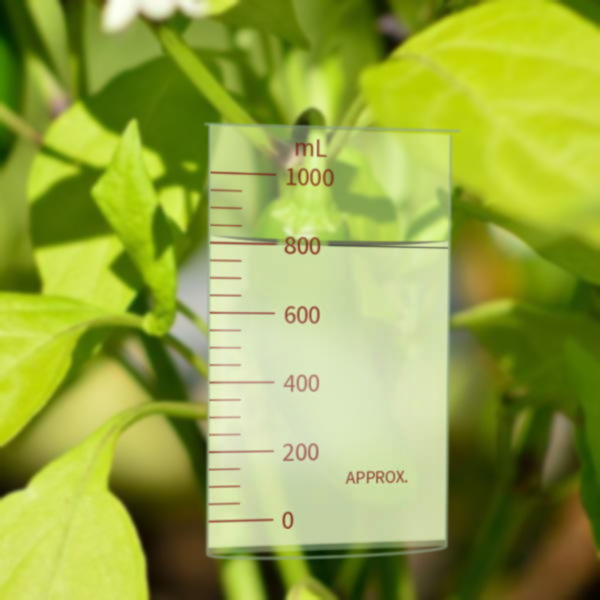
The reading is 800 (mL)
